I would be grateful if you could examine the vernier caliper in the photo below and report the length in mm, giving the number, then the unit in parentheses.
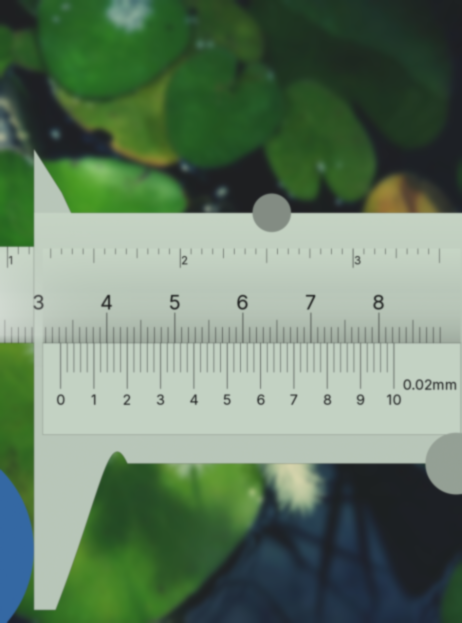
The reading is 33.2 (mm)
